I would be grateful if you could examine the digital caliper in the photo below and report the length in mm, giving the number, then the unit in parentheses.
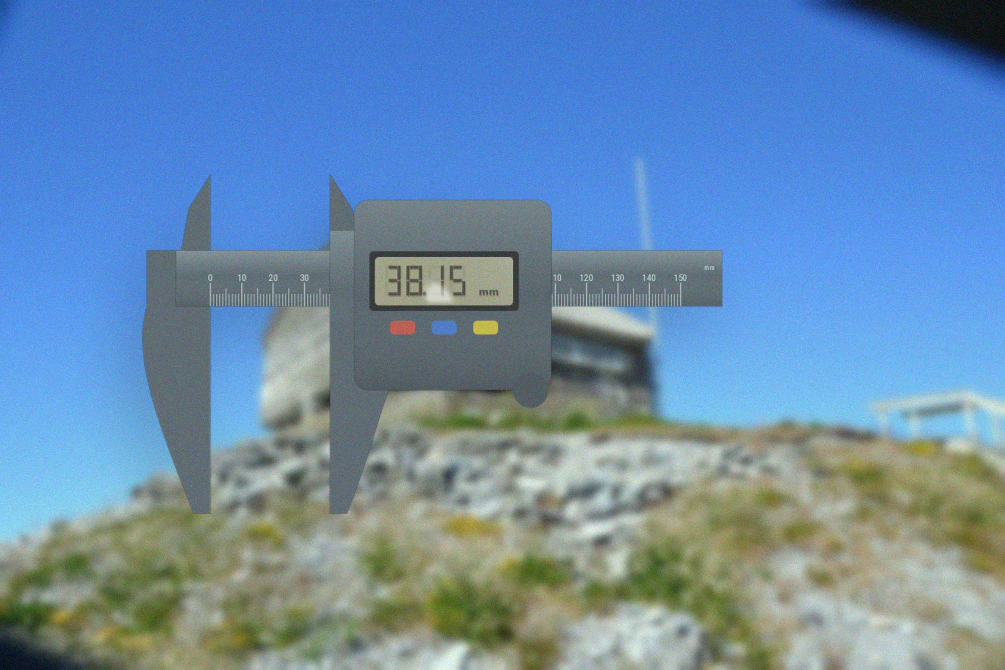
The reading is 38.15 (mm)
